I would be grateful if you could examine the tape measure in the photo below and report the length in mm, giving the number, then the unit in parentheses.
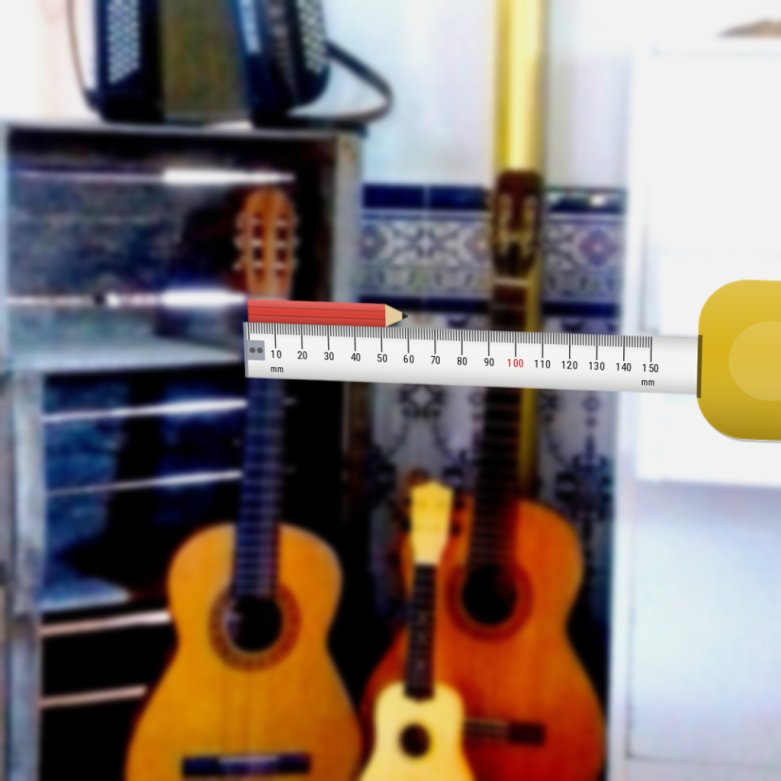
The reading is 60 (mm)
